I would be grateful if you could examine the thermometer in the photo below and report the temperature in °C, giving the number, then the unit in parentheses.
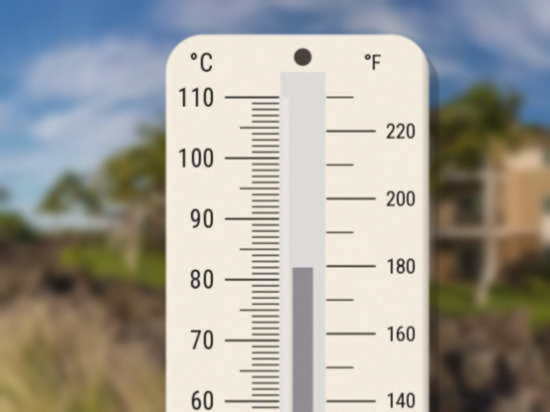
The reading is 82 (°C)
